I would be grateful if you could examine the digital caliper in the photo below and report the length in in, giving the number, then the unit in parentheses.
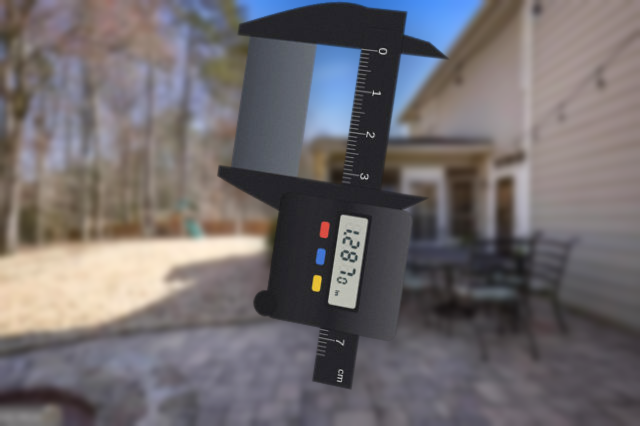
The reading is 1.2870 (in)
